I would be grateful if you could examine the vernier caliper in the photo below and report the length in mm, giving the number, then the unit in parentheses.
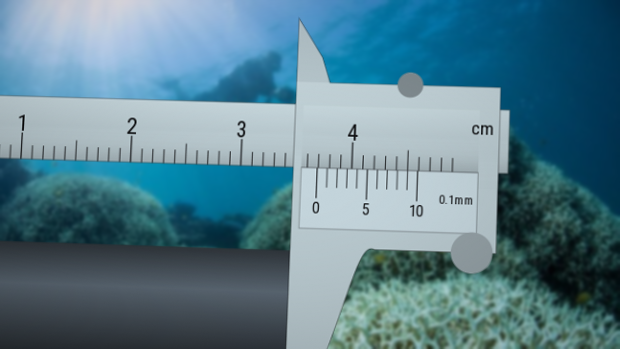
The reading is 36.9 (mm)
